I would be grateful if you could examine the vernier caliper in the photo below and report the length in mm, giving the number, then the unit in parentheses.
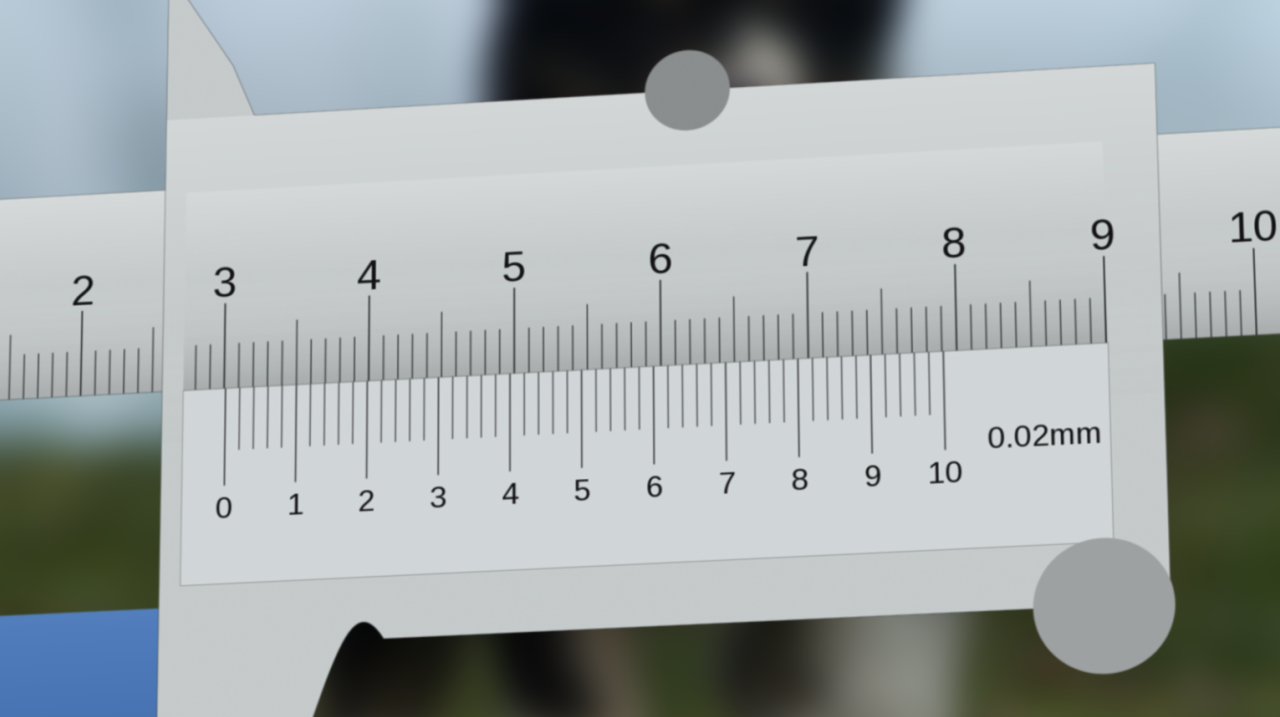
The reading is 30.1 (mm)
